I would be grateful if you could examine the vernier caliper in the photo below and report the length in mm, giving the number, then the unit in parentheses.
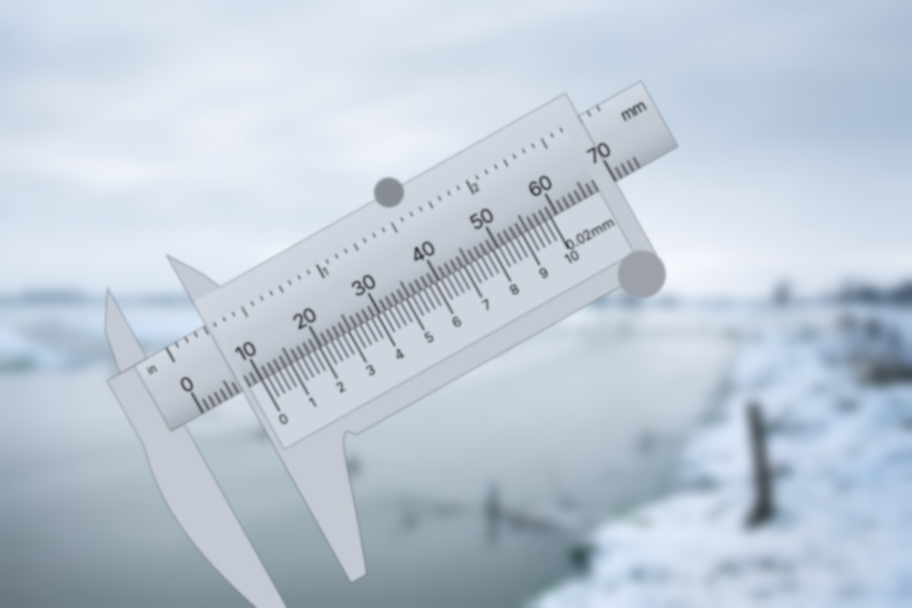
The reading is 10.0 (mm)
